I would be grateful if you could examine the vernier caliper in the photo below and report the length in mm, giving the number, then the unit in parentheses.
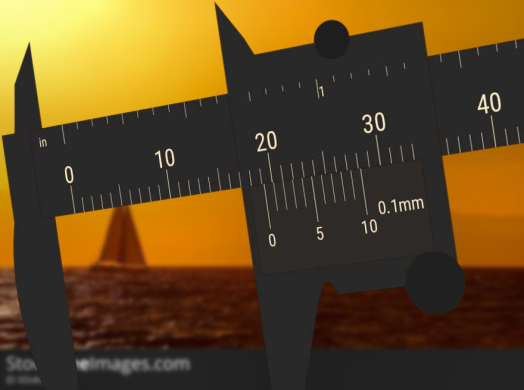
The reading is 19.2 (mm)
